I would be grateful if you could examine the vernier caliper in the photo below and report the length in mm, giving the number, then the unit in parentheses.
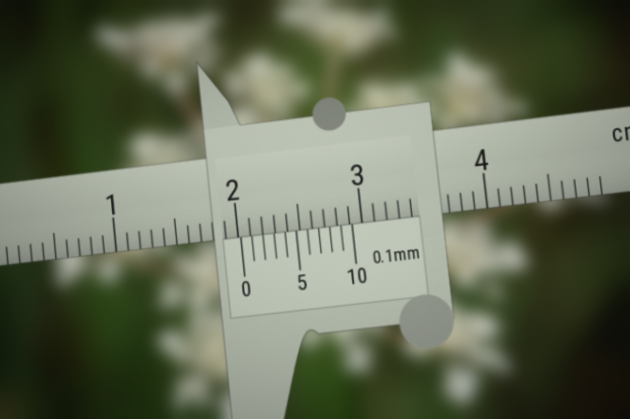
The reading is 20.2 (mm)
